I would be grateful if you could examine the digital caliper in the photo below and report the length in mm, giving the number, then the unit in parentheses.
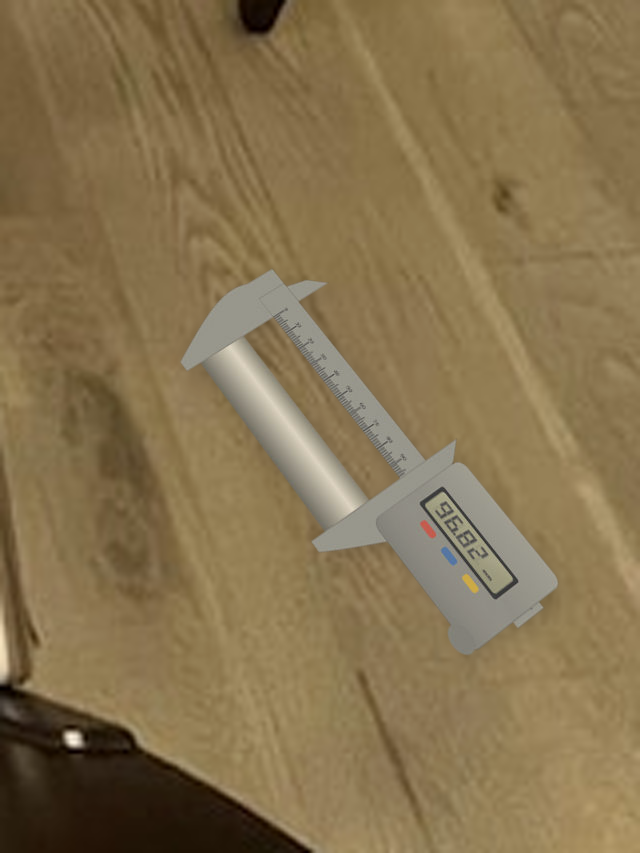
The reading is 96.82 (mm)
